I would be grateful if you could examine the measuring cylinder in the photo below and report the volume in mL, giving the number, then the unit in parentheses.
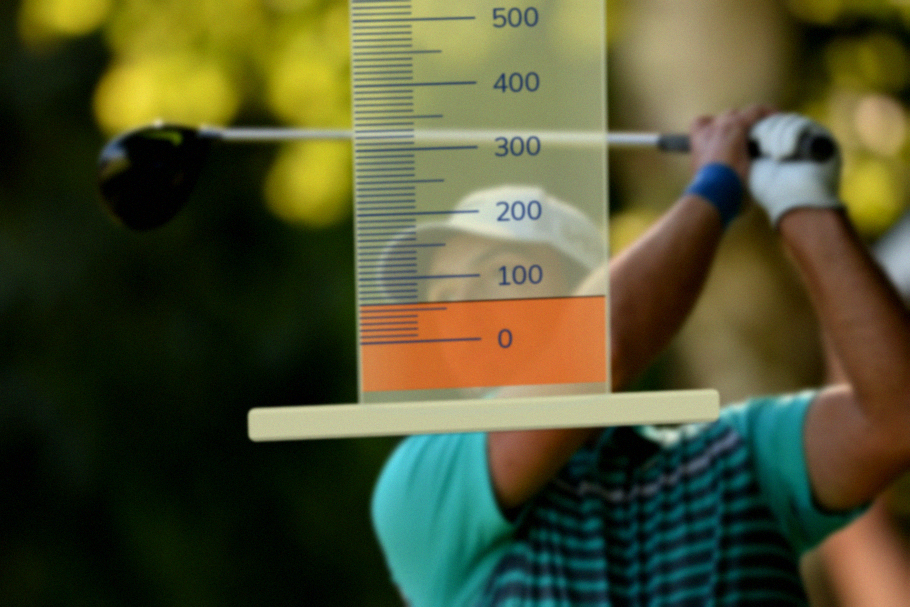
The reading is 60 (mL)
